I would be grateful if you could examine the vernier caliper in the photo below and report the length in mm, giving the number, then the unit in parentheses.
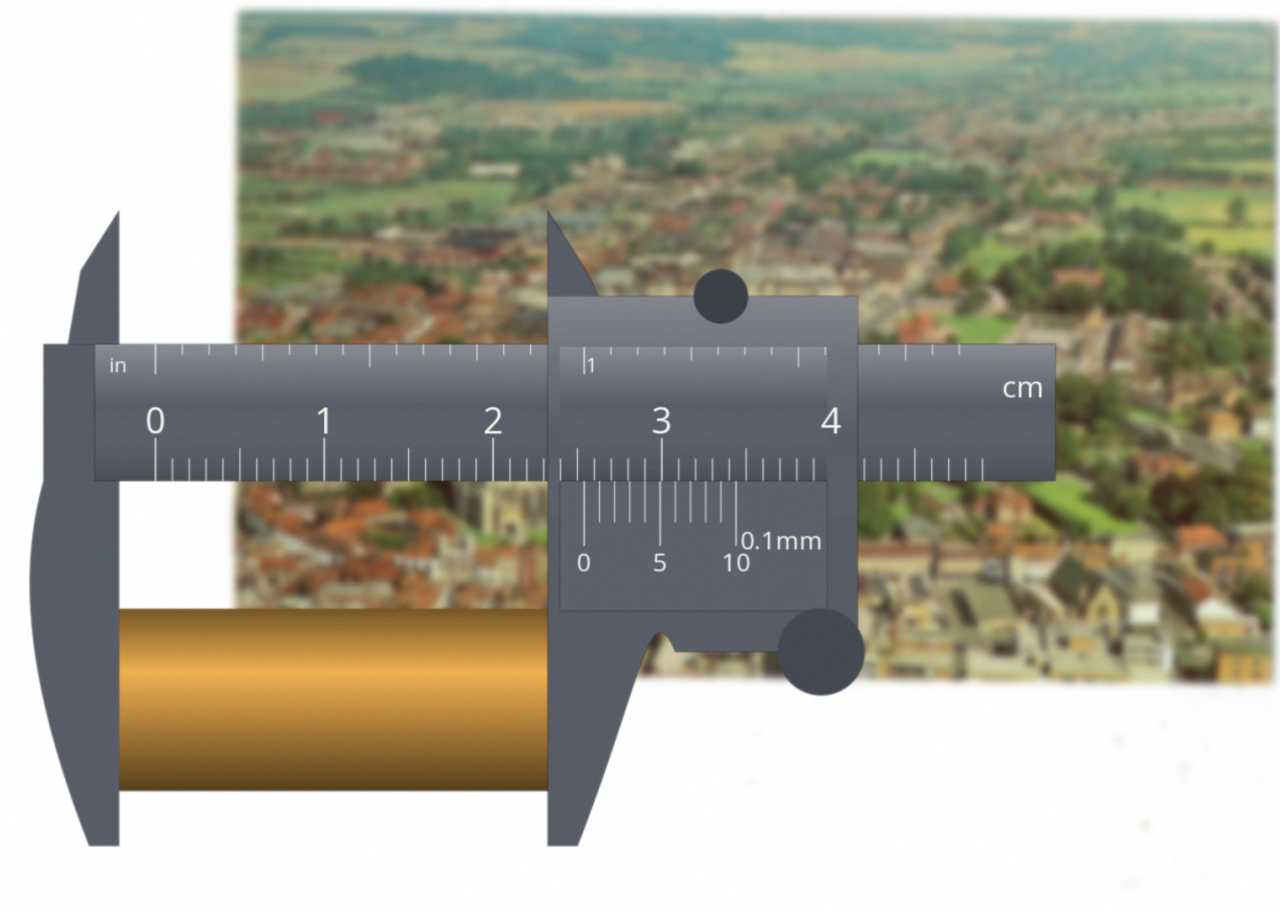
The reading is 25.4 (mm)
